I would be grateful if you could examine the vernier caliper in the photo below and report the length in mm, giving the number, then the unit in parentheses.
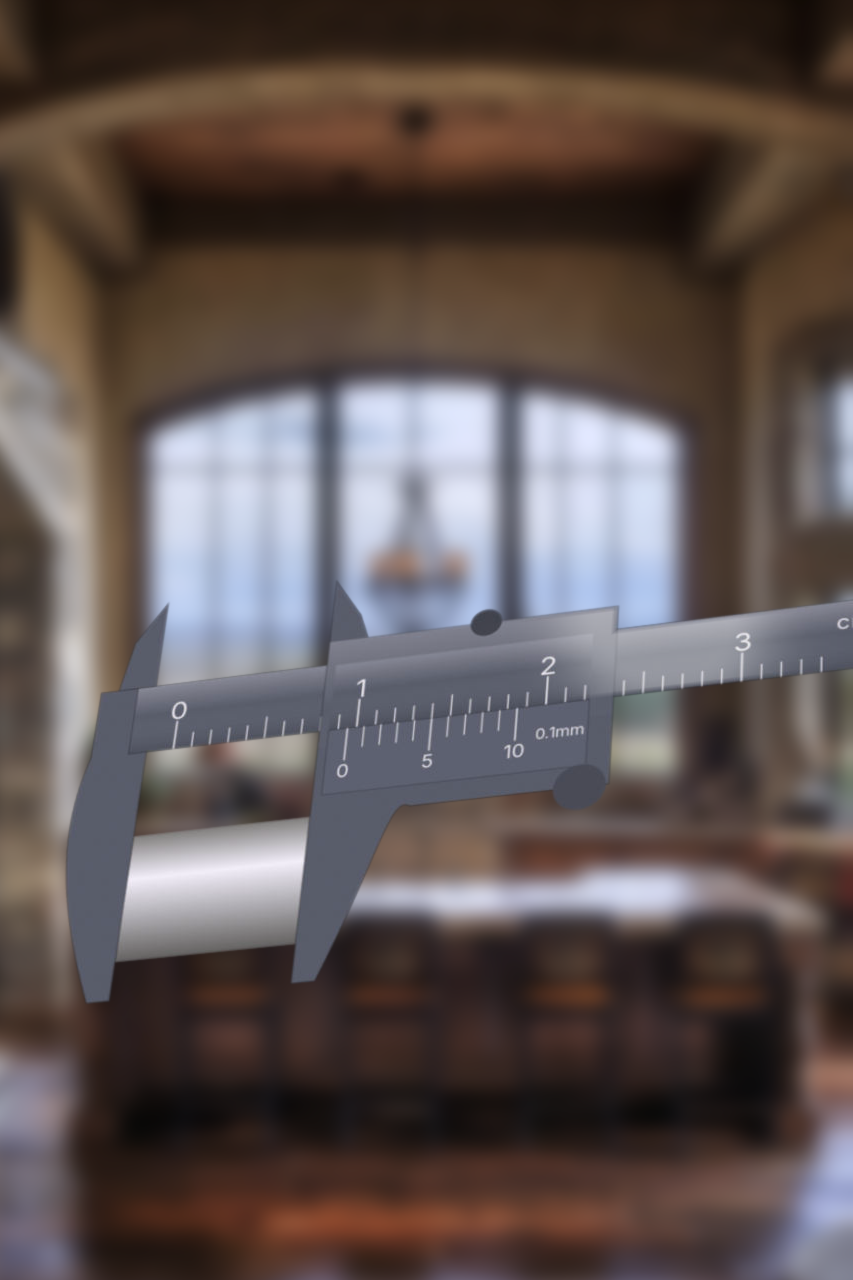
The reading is 9.5 (mm)
